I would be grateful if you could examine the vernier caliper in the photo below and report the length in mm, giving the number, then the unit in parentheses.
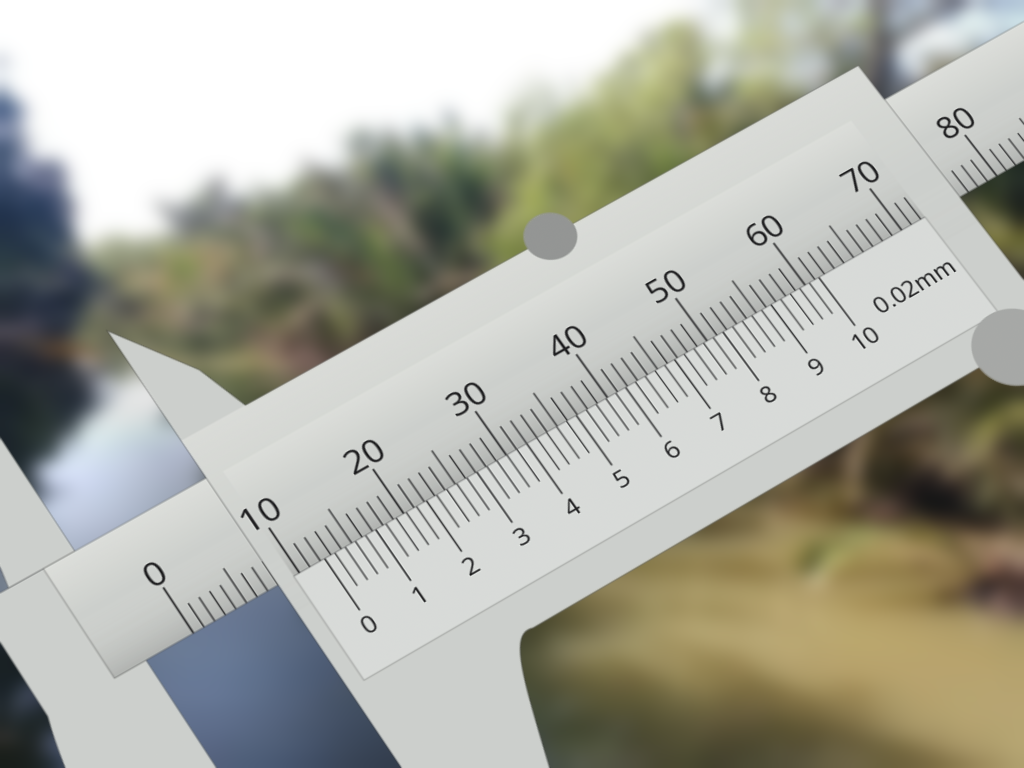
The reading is 12.4 (mm)
